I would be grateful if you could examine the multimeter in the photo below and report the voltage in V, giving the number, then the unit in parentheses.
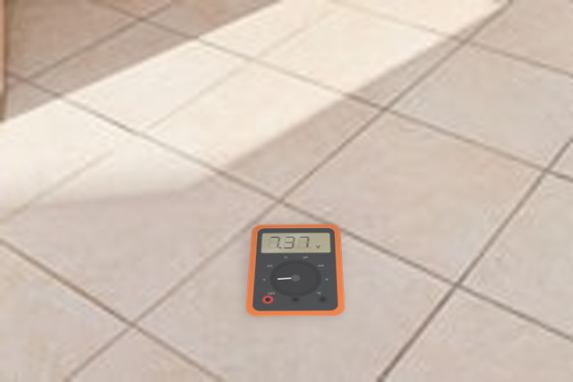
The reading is 7.37 (V)
